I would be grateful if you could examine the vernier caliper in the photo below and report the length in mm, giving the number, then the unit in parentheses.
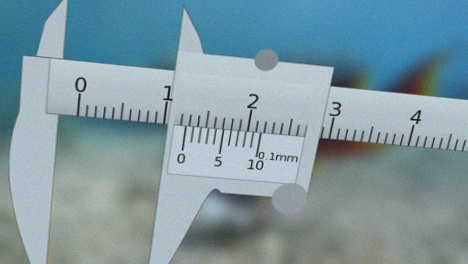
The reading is 12.6 (mm)
